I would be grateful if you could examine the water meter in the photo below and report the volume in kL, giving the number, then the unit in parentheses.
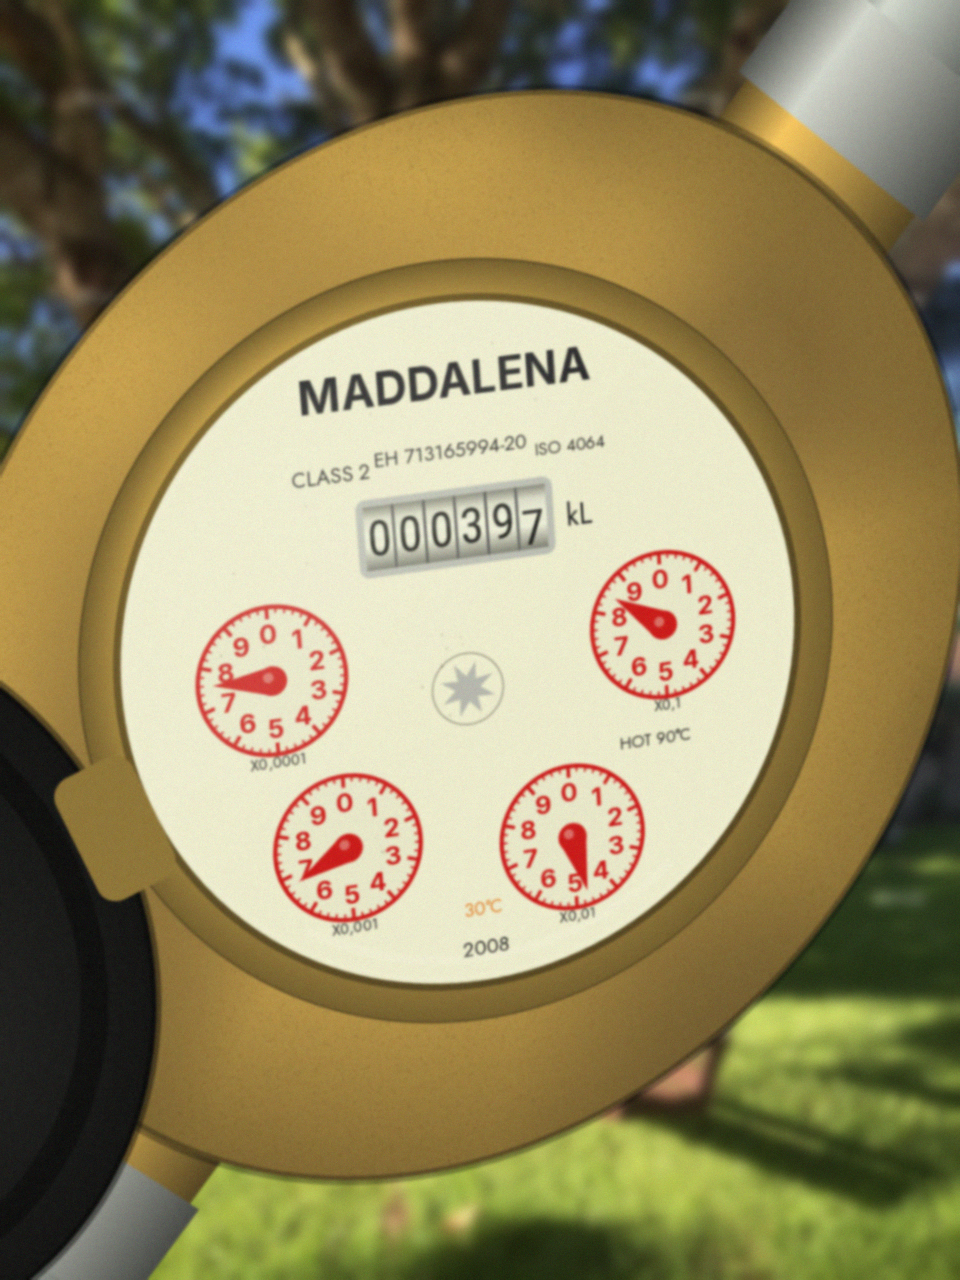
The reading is 396.8467 (kL)
